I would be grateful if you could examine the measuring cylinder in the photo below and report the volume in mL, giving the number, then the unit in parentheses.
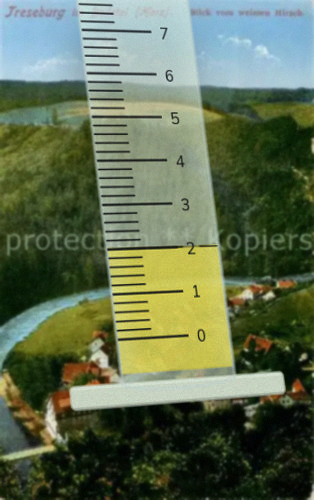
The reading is 2 (mL)
